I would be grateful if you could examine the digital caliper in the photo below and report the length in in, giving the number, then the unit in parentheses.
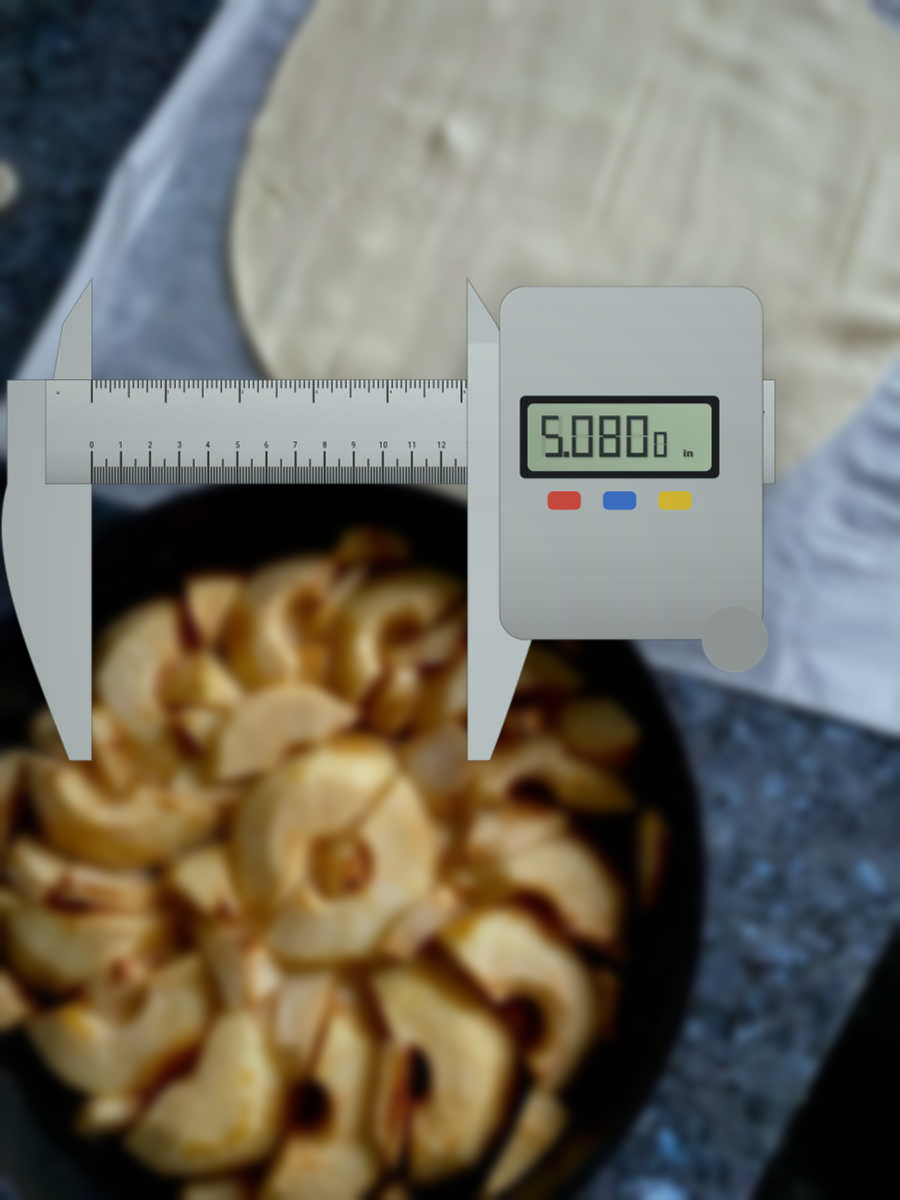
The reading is 5.0800 (in)
